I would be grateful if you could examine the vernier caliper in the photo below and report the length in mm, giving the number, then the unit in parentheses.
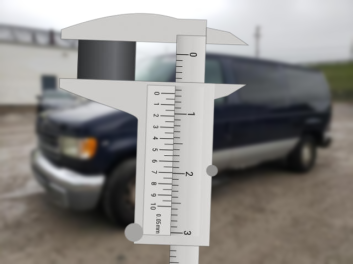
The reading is 6.6 (mm)
